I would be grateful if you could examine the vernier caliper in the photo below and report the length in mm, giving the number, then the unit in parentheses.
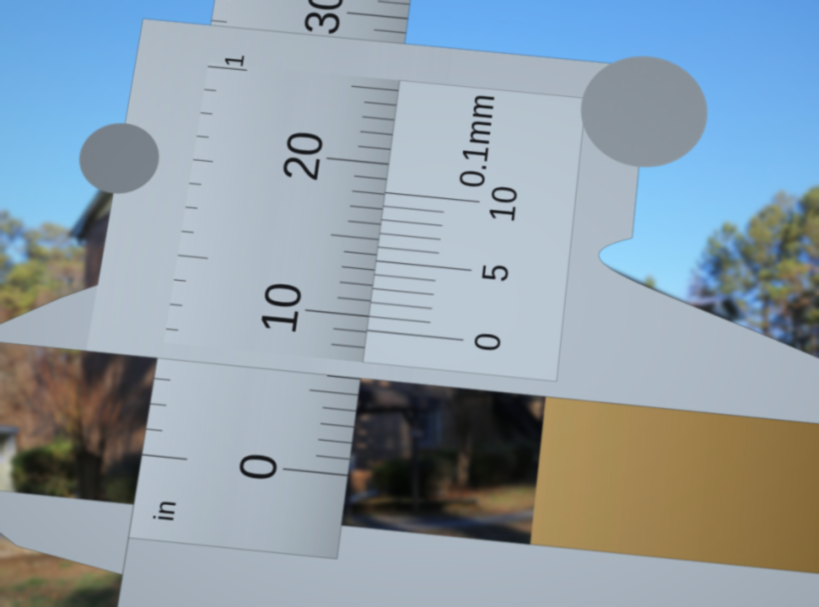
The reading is 9.1 (mm)
